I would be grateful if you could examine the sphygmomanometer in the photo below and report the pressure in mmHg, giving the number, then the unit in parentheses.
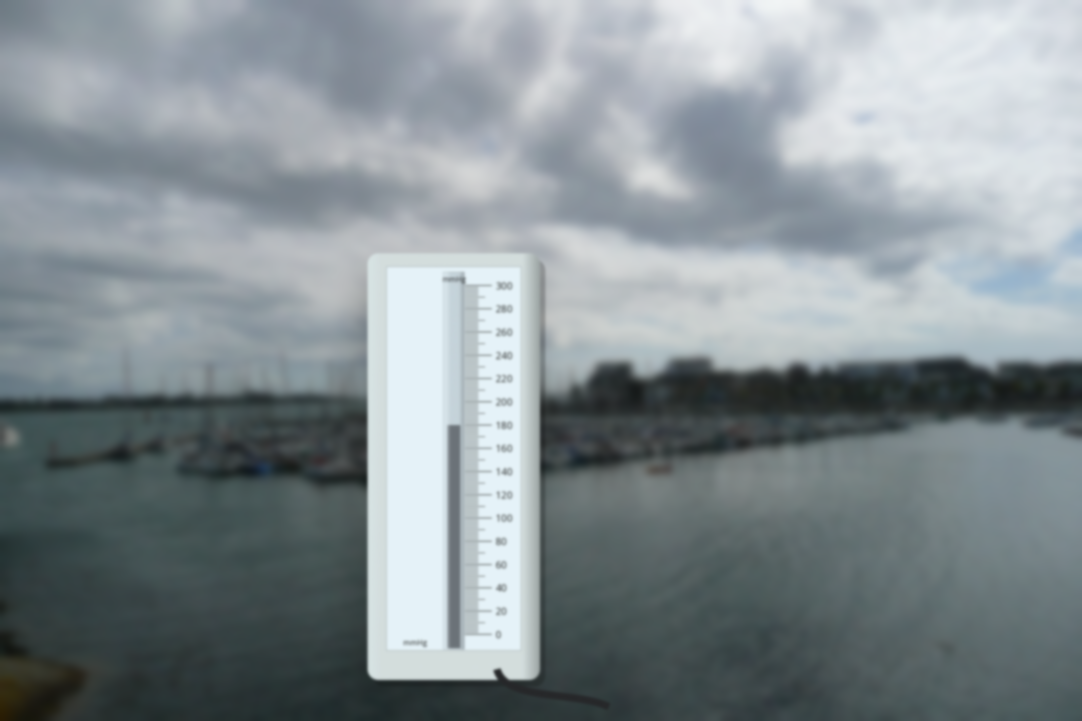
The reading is 180 (mmHg)
